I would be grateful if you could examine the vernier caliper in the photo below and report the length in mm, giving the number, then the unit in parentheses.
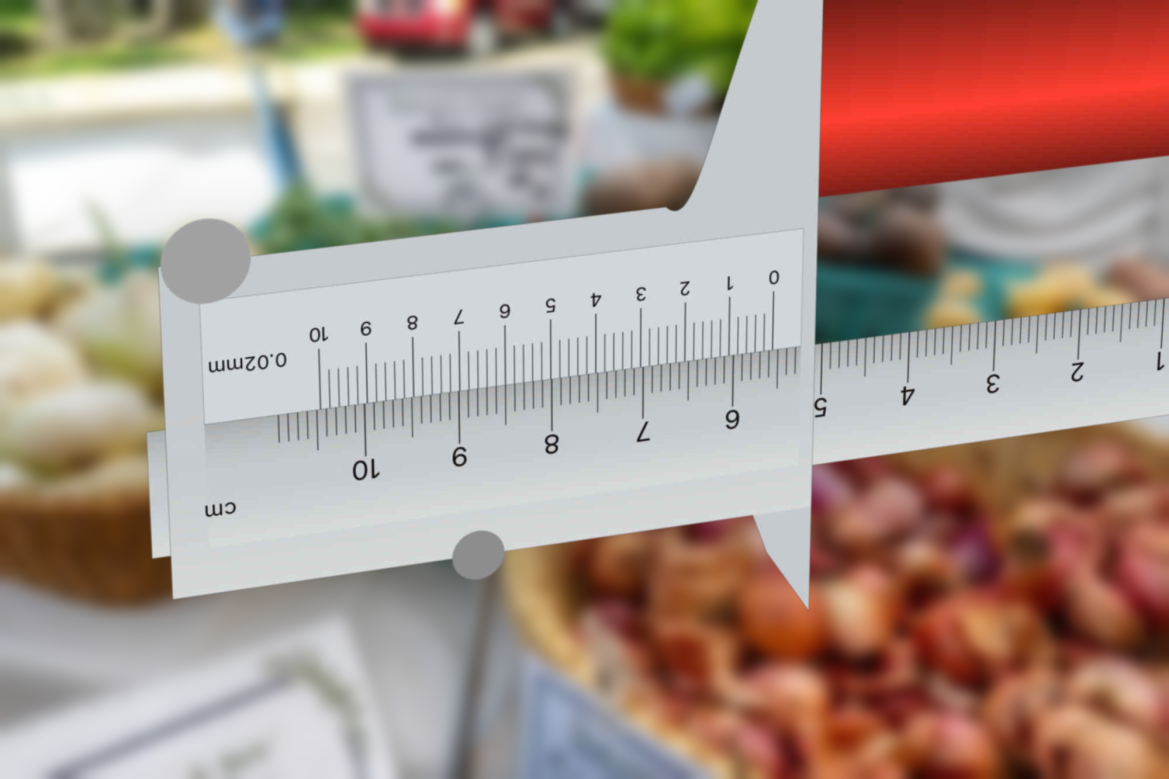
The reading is 55.6 (mm)
